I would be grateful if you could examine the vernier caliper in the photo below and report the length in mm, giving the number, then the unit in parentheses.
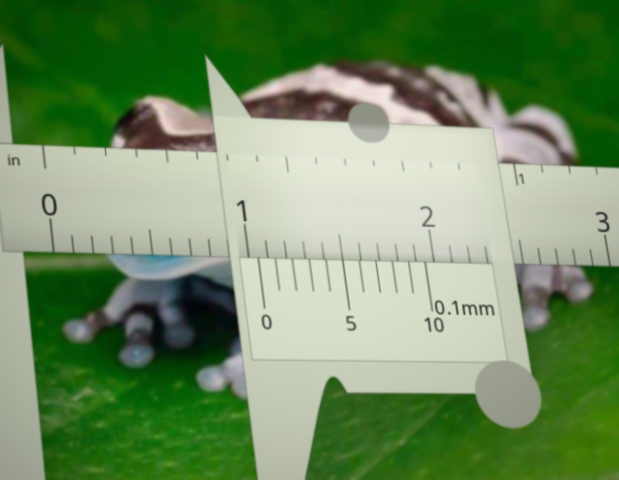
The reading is 10.5 (mm)
